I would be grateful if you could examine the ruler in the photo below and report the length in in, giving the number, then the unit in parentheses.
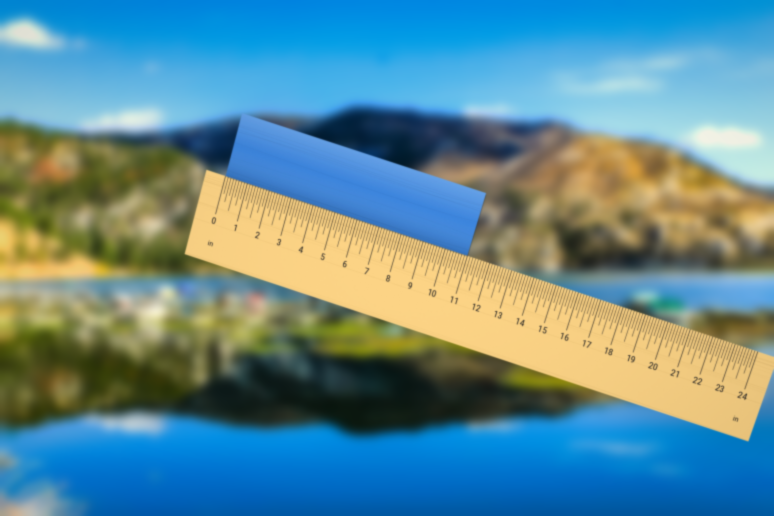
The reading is 11 (in)
